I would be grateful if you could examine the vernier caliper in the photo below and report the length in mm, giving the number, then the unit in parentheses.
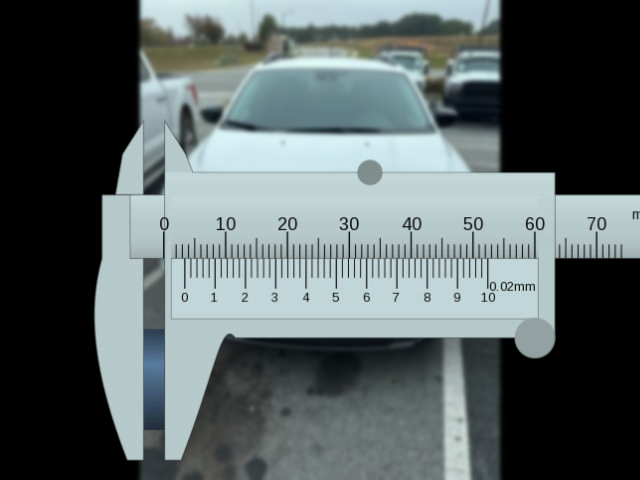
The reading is 3.4 (mm)
